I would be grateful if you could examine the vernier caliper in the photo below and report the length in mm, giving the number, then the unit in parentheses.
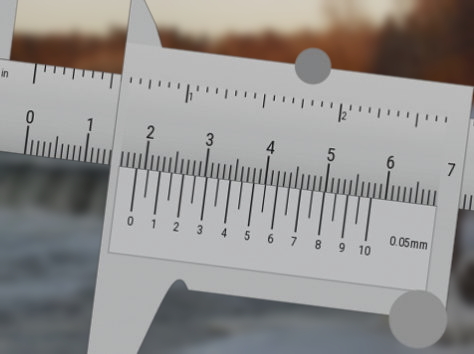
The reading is 18.6 (mm)
